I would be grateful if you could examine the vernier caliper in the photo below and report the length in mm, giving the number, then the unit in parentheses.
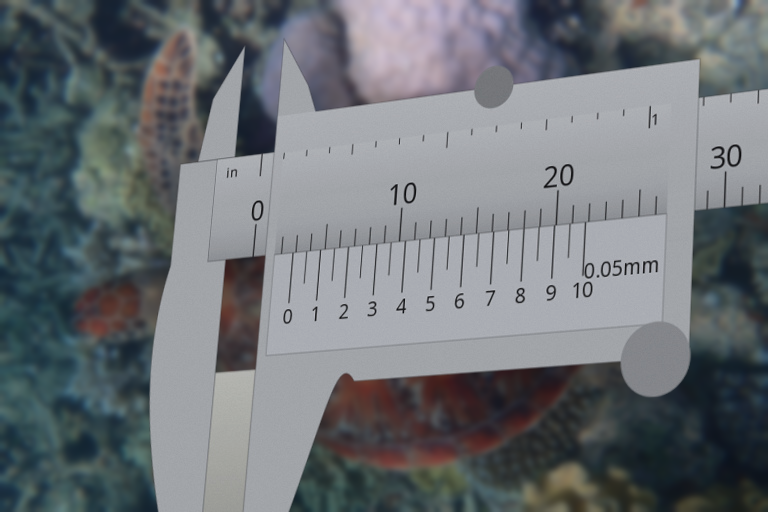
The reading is 2.8 (mm)
